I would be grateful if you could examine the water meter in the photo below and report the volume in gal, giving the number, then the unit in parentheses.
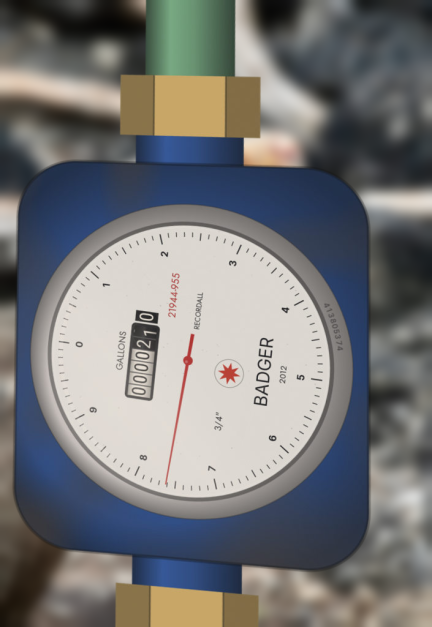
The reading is 207.6 (gal)
